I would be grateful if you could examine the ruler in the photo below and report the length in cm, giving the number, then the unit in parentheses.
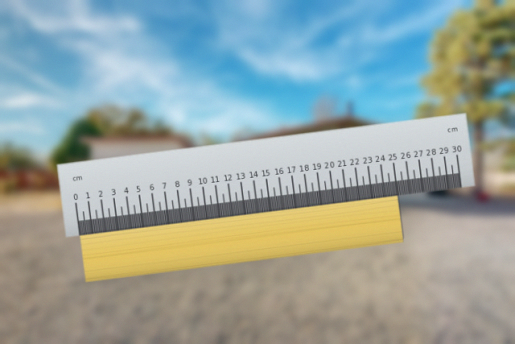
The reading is 25 (cm)
